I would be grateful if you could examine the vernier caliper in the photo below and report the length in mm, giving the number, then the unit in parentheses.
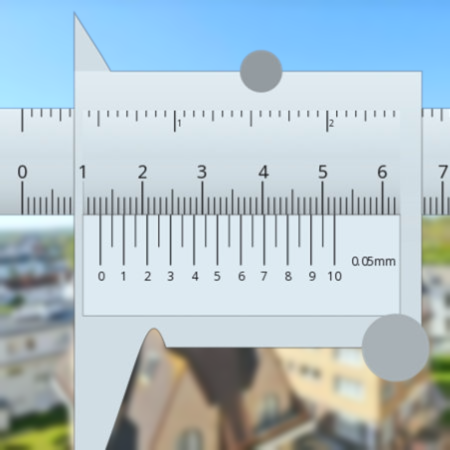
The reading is 13.0 (mm)
